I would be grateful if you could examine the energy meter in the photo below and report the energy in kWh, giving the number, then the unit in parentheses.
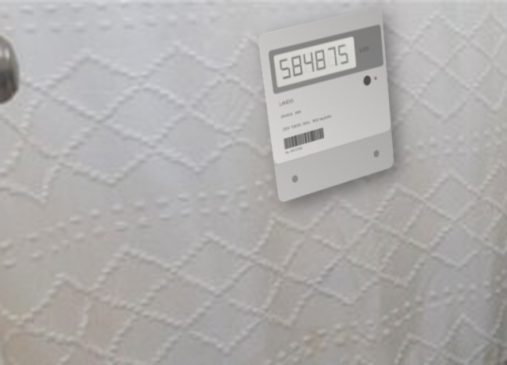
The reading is 584875 (kWh)
